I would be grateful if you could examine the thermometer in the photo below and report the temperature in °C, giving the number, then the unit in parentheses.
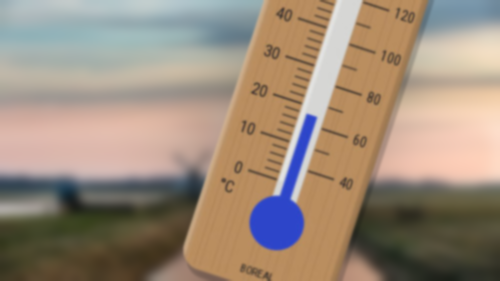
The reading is 18 (°C)
